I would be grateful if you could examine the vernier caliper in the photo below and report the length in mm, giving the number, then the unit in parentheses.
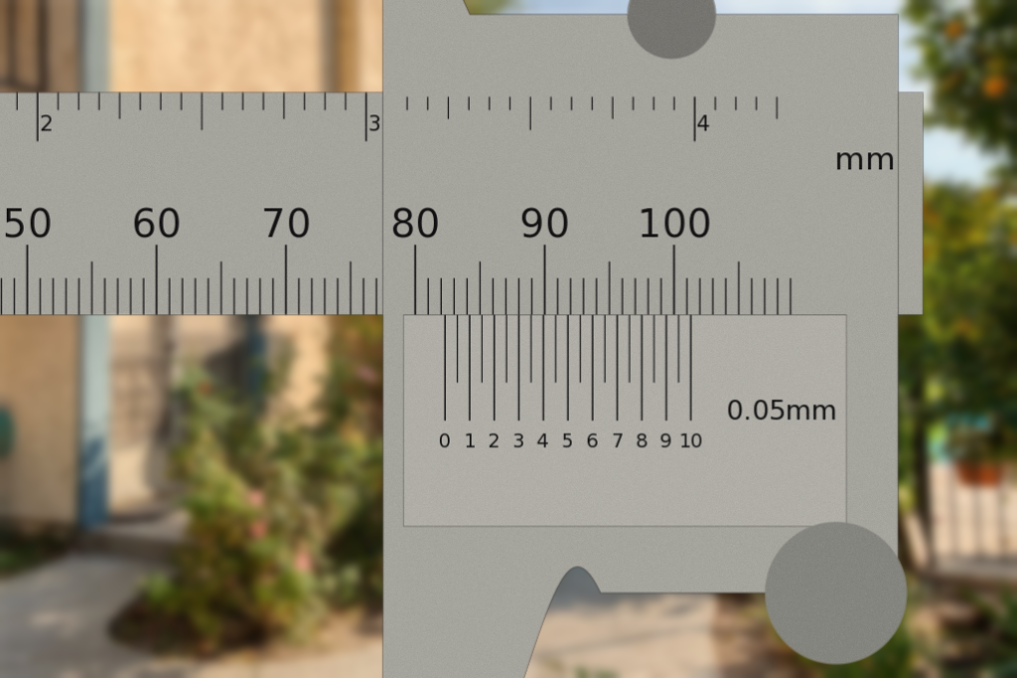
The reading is 82.3 (mm)
